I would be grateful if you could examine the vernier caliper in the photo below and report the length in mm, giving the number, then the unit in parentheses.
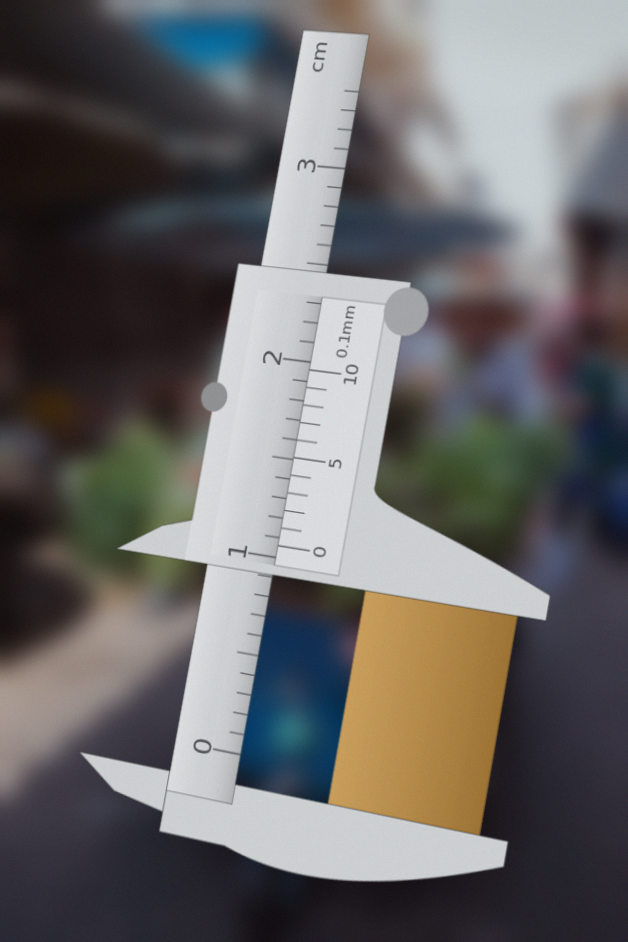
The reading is 10.6 (mm)
